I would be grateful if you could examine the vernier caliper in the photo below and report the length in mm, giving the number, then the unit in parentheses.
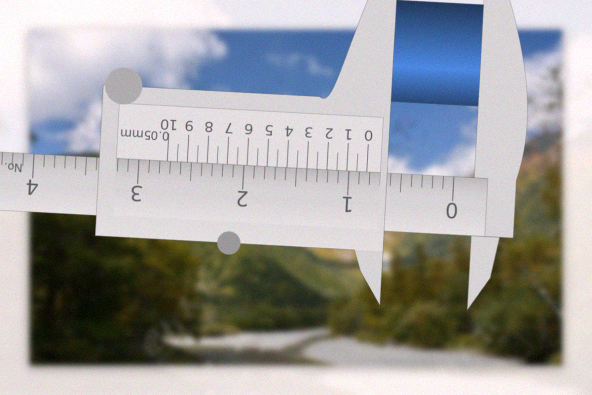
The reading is 8.3 (mm)
